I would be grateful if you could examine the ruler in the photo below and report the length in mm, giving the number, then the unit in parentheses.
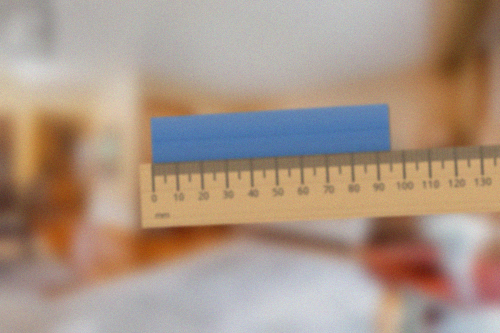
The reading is 95 (mm)
